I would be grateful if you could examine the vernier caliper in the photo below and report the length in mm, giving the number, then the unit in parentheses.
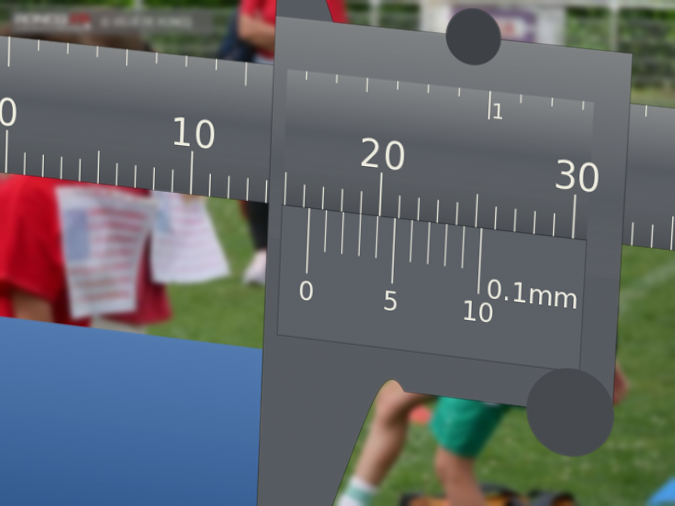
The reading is 16.3 (mm)
